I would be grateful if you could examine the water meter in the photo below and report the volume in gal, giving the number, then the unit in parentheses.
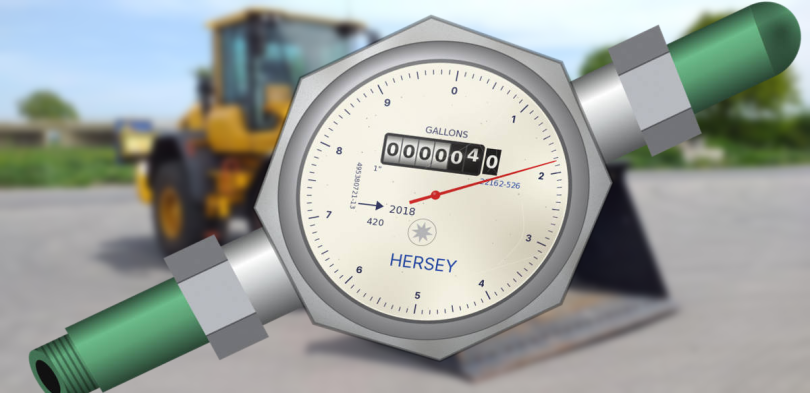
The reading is 41.8 (gal)
